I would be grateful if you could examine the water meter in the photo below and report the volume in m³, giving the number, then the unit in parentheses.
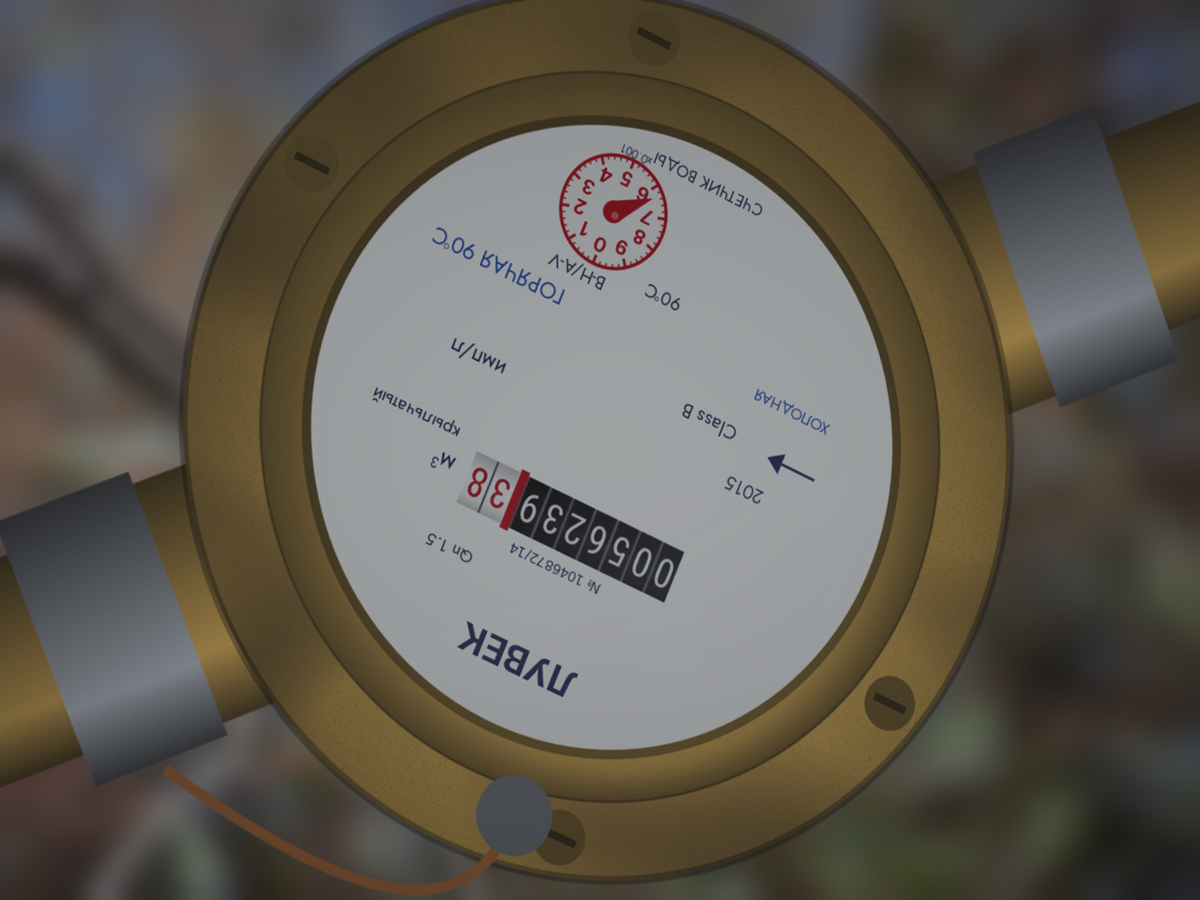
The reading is 56239.386 (m³)
